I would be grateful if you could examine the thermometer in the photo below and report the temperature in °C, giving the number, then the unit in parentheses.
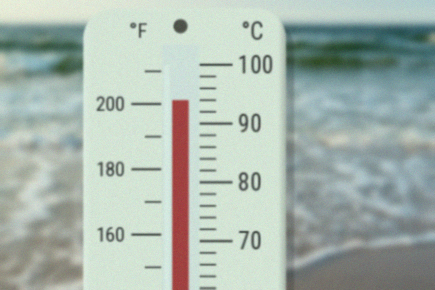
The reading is 94 (°C)
